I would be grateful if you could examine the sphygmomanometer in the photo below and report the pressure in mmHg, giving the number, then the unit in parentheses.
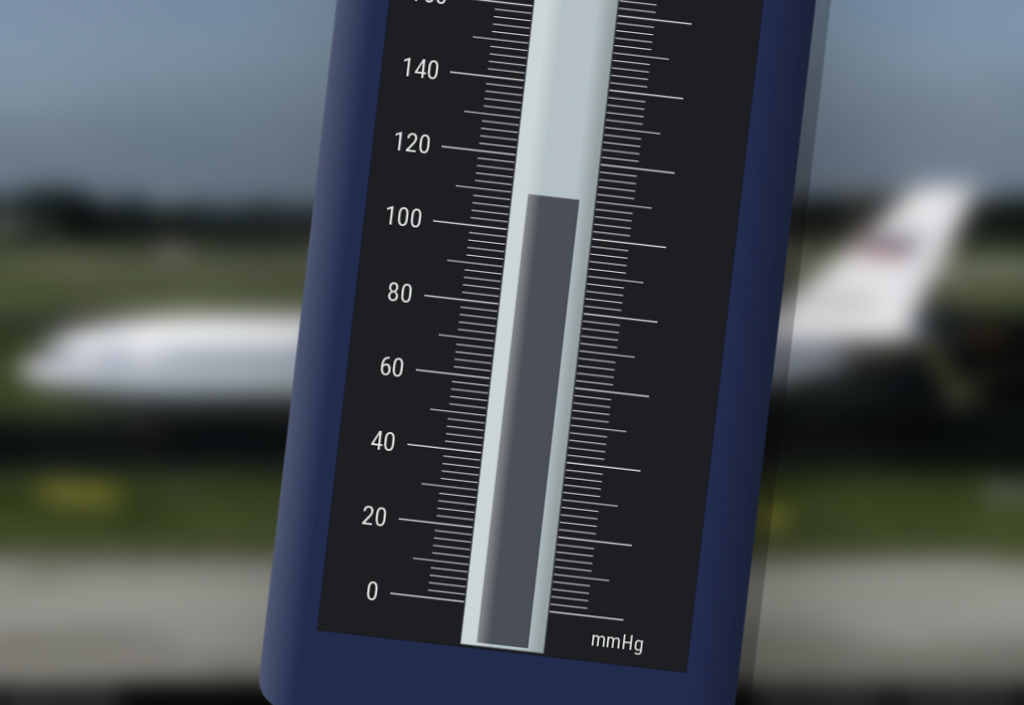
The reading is 110 (mmHg)
